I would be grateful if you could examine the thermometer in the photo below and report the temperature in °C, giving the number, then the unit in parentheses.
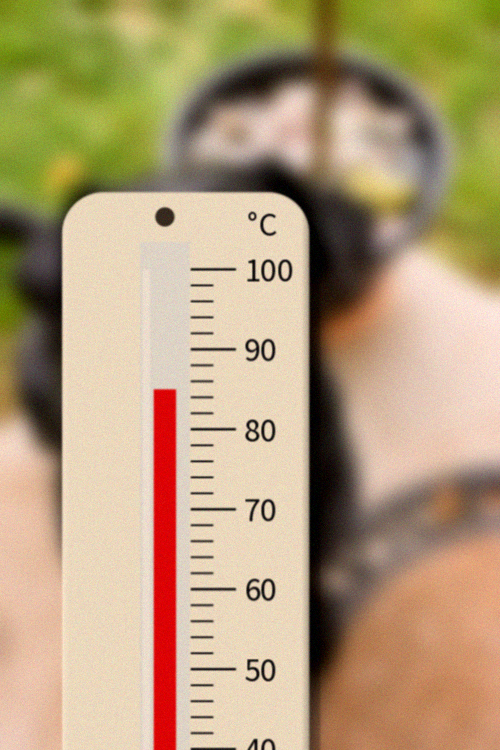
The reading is 85 (°C)
